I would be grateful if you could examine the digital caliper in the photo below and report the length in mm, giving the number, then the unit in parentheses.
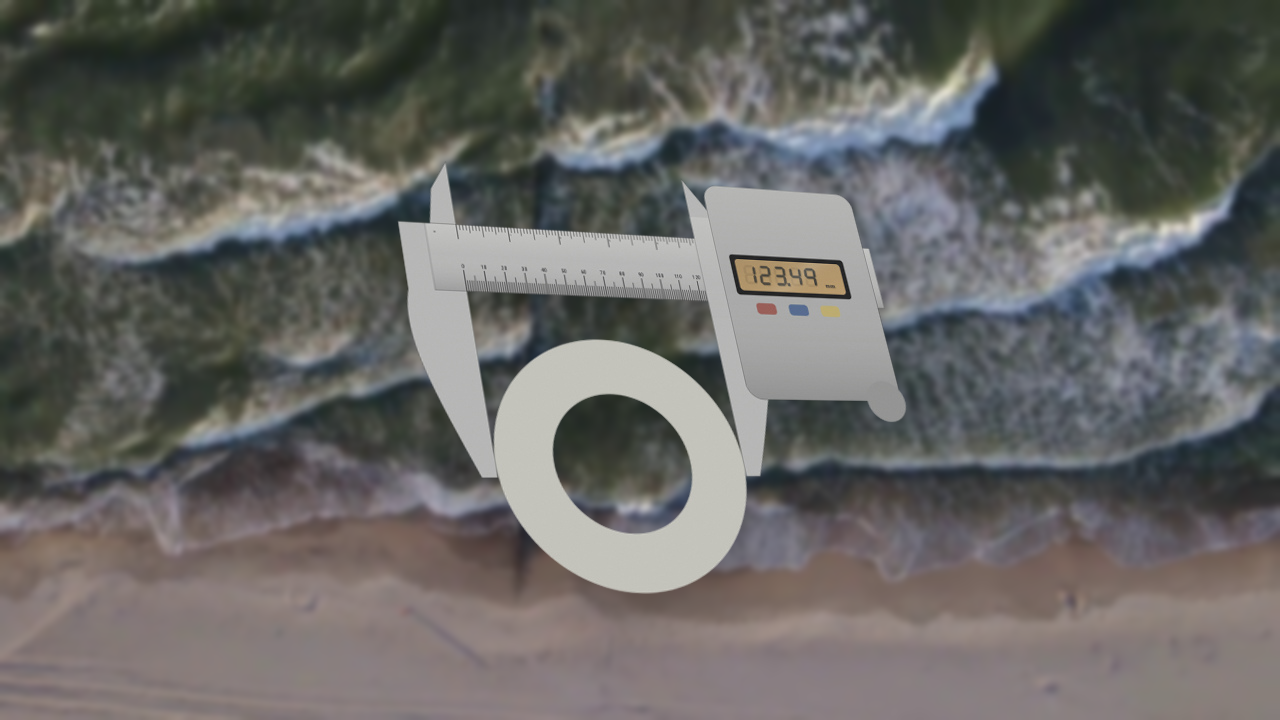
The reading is 123.49 (mm)
